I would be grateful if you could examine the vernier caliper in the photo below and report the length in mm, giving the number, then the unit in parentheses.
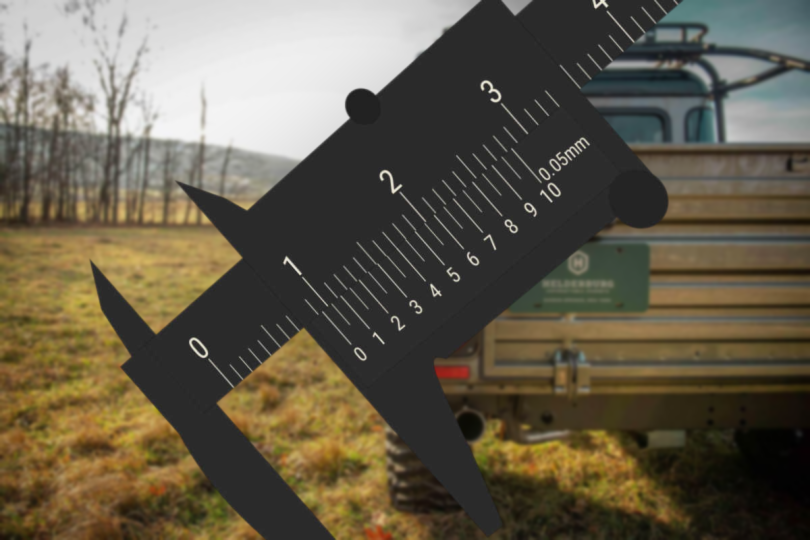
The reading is 9.4 (mm)
